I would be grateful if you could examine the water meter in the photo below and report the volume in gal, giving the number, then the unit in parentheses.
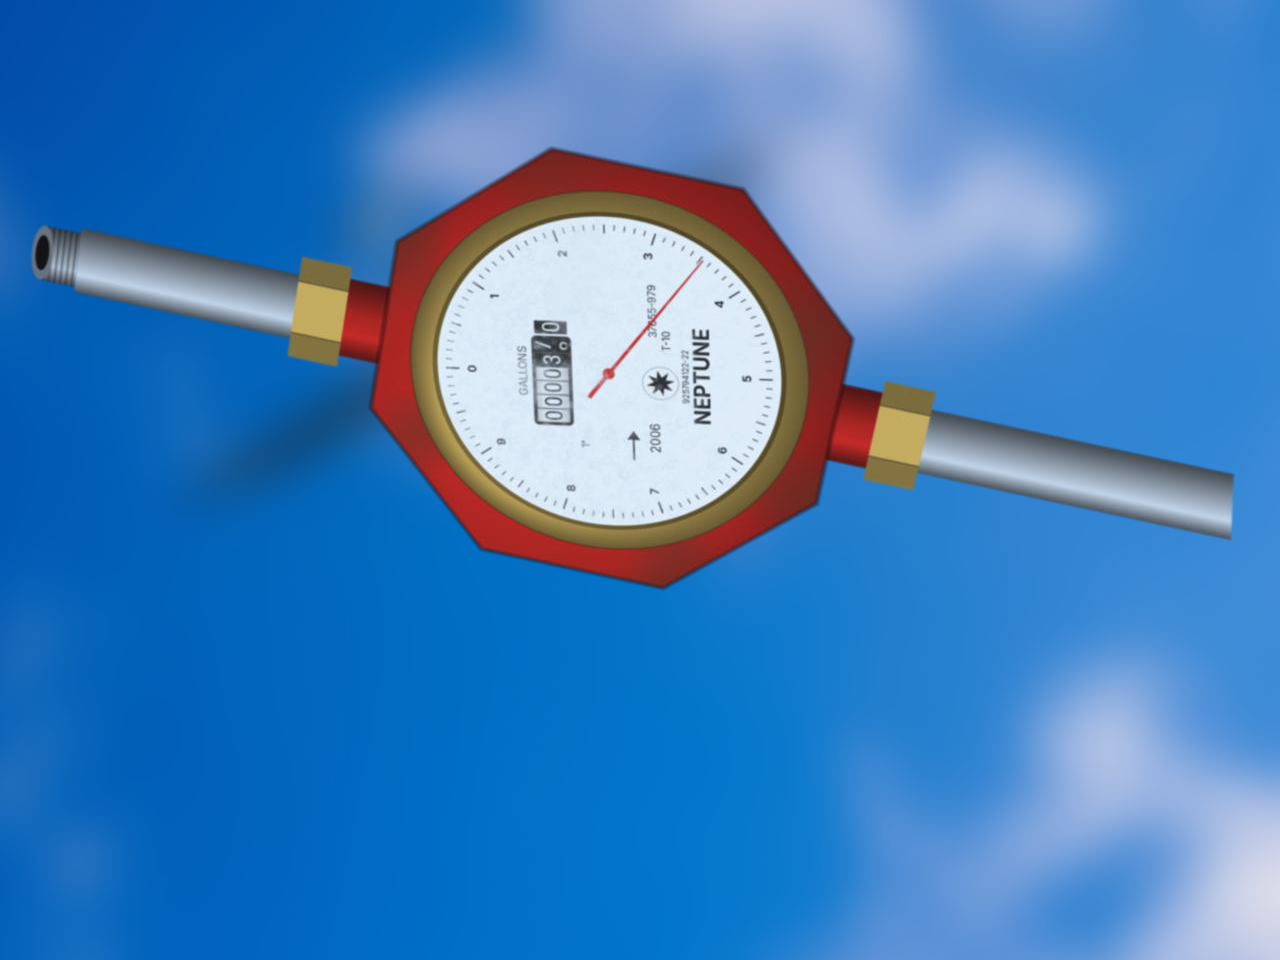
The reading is 373.5 (gal)
